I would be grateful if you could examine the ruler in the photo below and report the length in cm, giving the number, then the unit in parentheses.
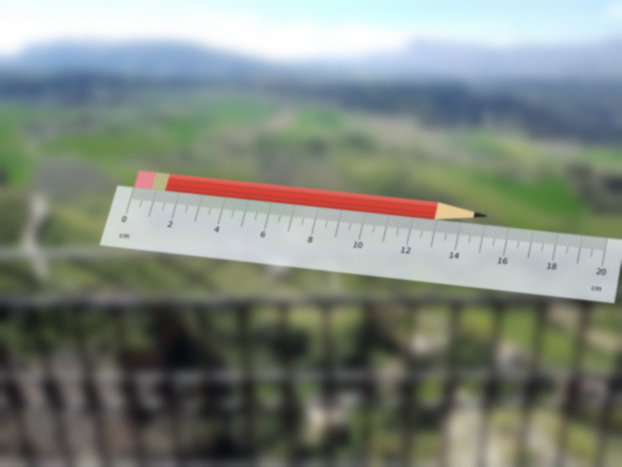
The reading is 15 (cm)
